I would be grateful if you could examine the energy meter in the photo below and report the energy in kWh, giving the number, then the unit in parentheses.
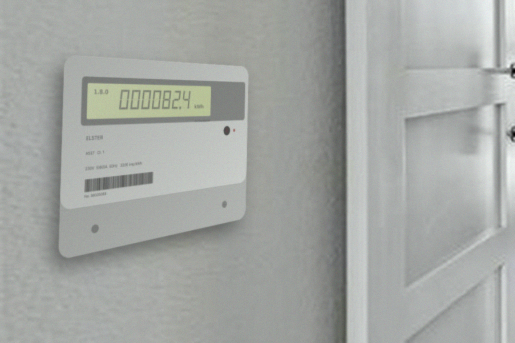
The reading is 82.4 (kWh)
